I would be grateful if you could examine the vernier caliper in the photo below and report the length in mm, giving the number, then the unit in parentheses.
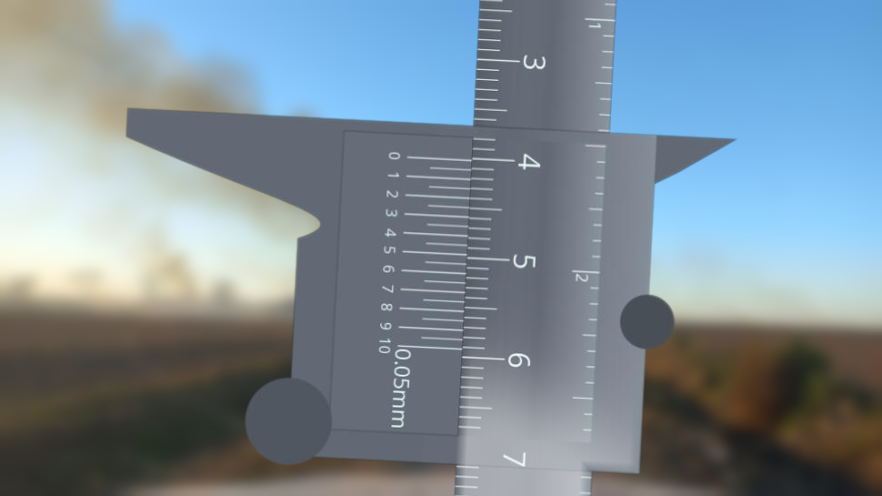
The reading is 40.2 (mm)
